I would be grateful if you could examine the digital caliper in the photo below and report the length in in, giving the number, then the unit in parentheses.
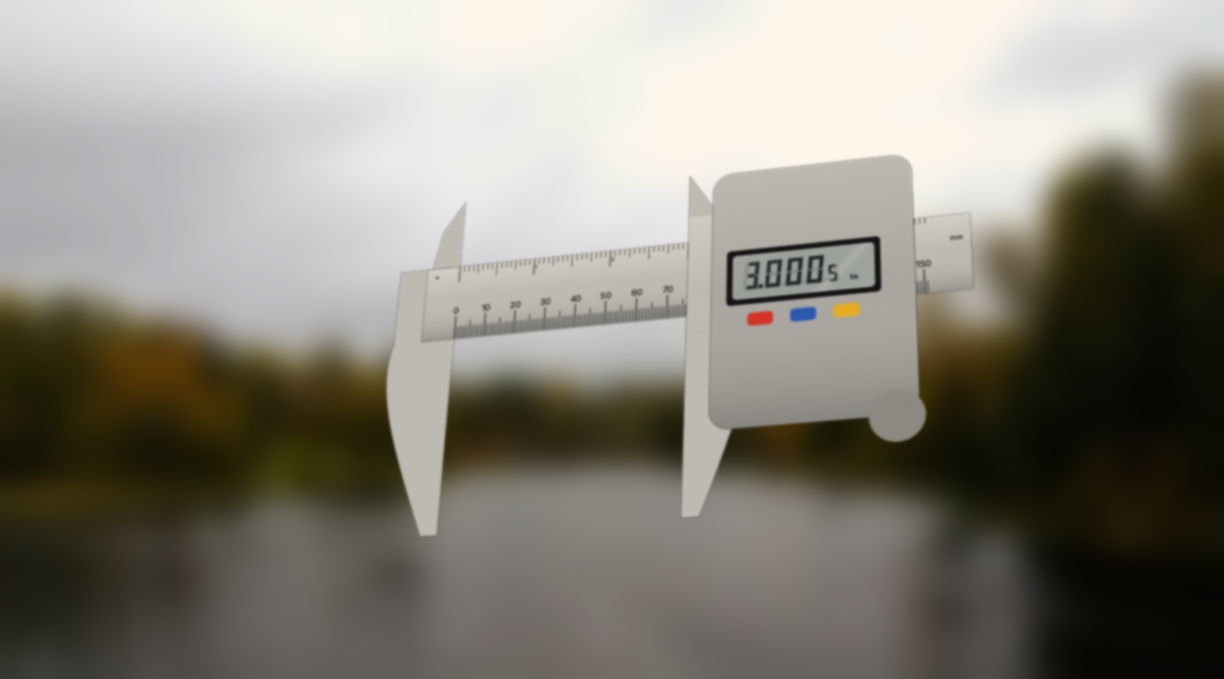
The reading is 3.0005 (in)
